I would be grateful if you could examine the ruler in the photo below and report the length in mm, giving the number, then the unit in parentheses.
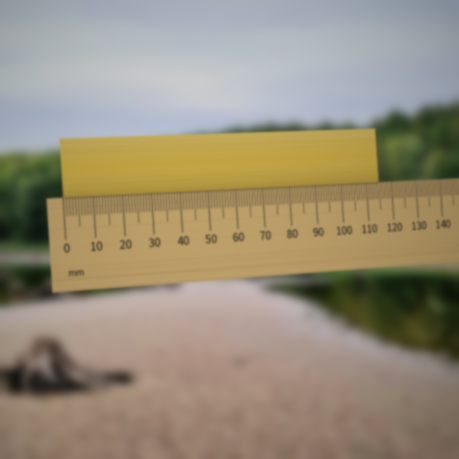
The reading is 115 (mm)
